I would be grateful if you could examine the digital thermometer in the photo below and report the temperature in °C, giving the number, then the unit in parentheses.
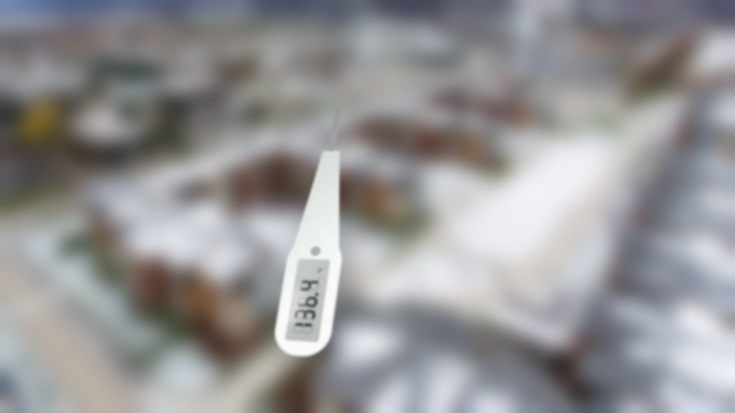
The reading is 136.4 (°C)
